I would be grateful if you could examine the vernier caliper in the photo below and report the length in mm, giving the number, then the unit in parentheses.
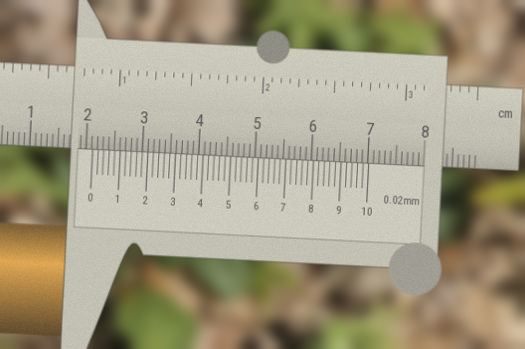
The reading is 21.2 (mm)
